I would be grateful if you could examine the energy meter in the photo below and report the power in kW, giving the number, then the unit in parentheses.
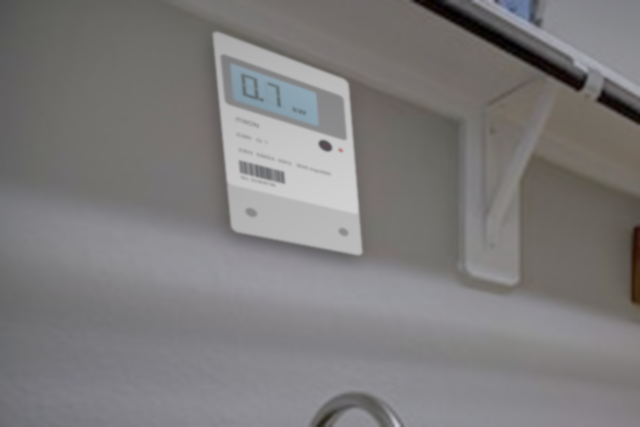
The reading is 0.7 (kW)
